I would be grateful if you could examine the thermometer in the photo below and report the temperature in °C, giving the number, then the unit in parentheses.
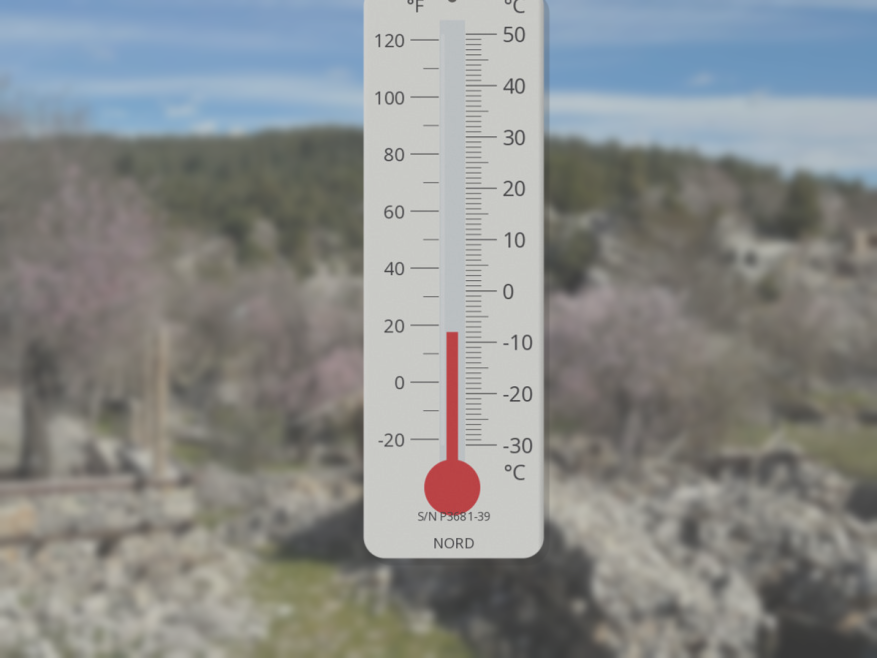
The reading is -8 (°C)
